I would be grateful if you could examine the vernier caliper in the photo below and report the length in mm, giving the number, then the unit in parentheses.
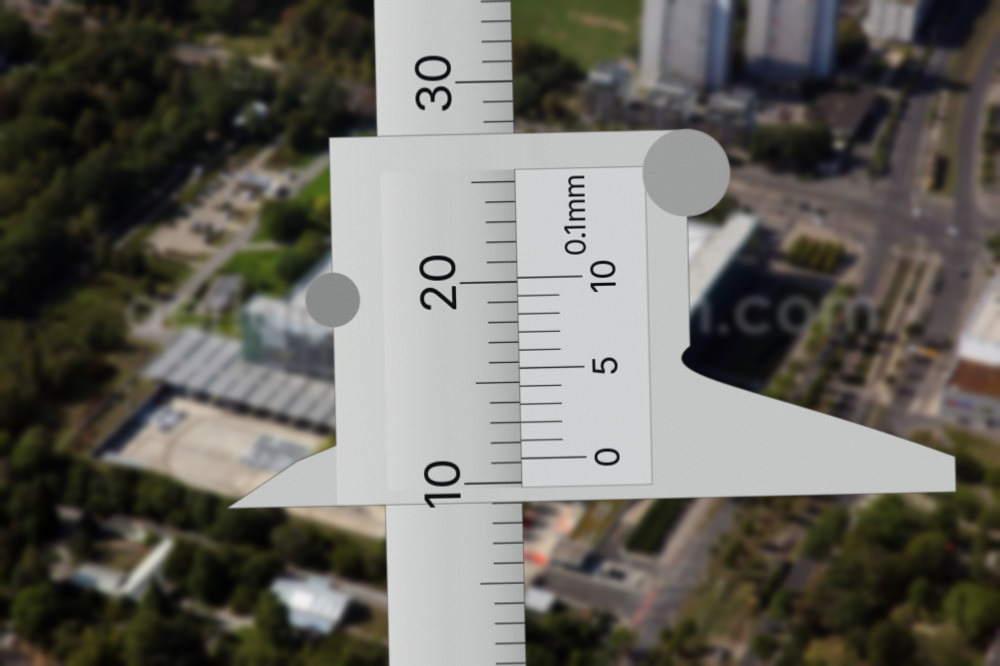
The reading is 11.2 (mm)
